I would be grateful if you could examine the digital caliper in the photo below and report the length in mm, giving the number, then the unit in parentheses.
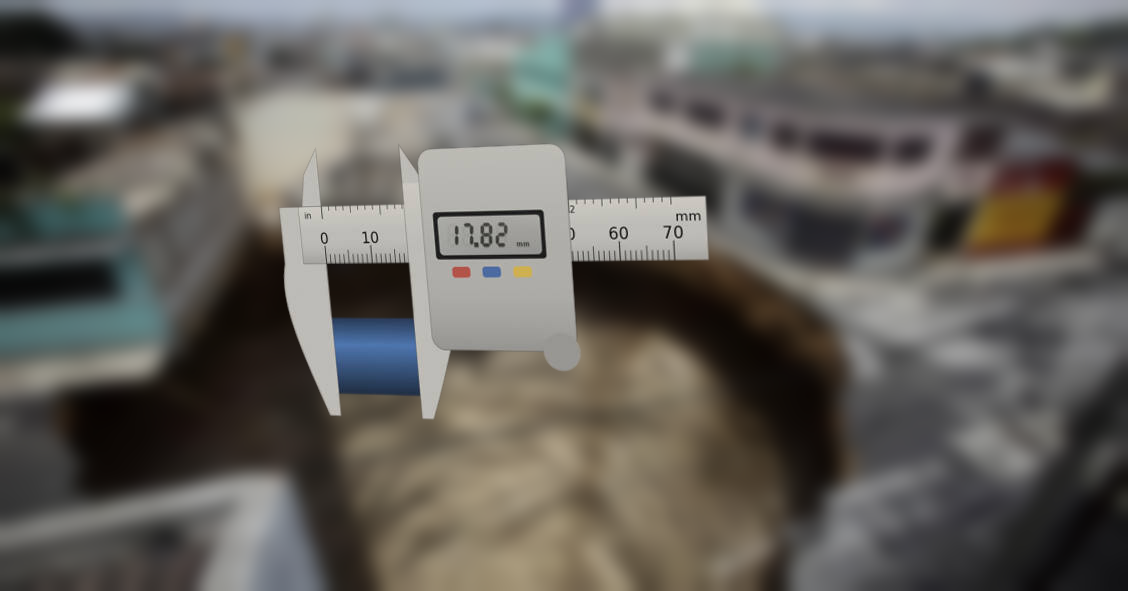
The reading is 17.82 (mm)
